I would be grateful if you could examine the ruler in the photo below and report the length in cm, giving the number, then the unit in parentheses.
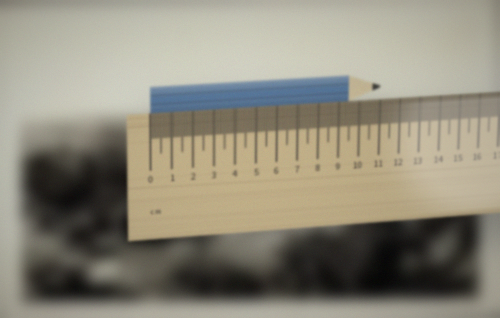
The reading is 11 (cm)
